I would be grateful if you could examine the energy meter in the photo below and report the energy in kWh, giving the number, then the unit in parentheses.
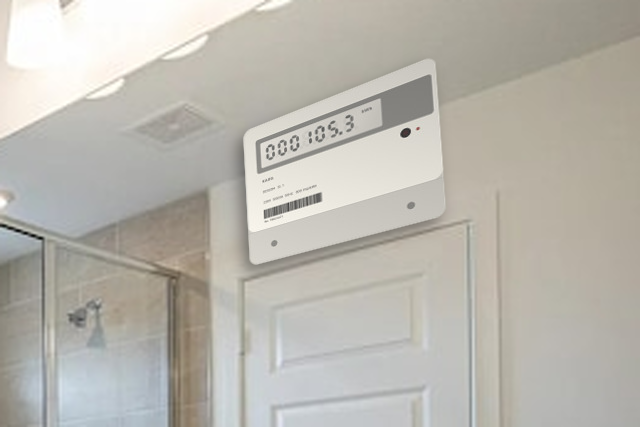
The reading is 105.3 (kWh)
